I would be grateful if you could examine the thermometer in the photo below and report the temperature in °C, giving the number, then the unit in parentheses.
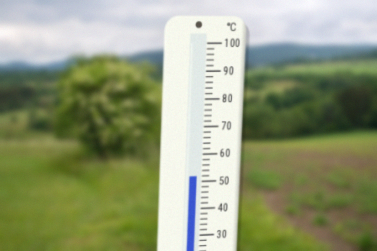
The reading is 52 (°C)
